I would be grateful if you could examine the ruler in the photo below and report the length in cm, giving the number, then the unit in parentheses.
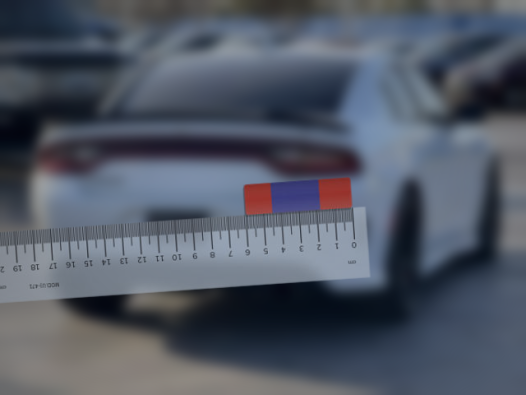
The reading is 6 (cm)
